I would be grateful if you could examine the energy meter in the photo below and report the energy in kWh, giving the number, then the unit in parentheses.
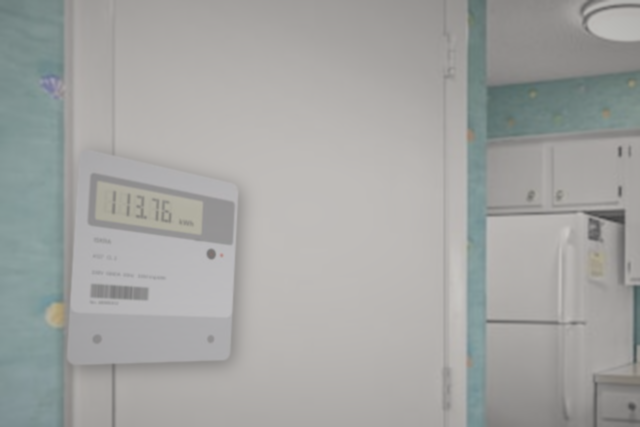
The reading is 113.76 (kWh)
